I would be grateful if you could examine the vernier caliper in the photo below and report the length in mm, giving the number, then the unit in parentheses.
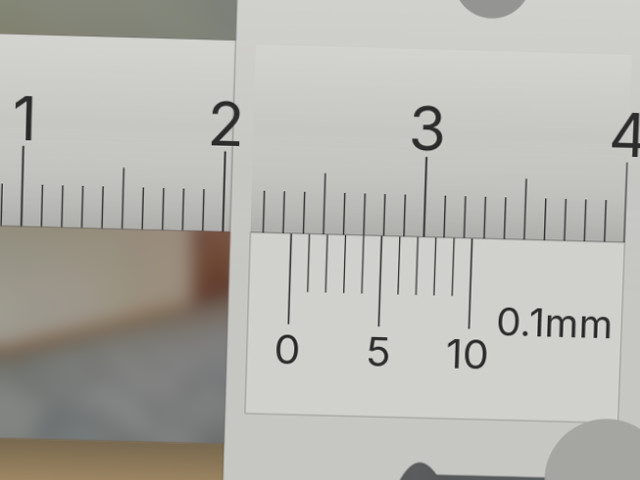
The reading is 23.4 (mm)
